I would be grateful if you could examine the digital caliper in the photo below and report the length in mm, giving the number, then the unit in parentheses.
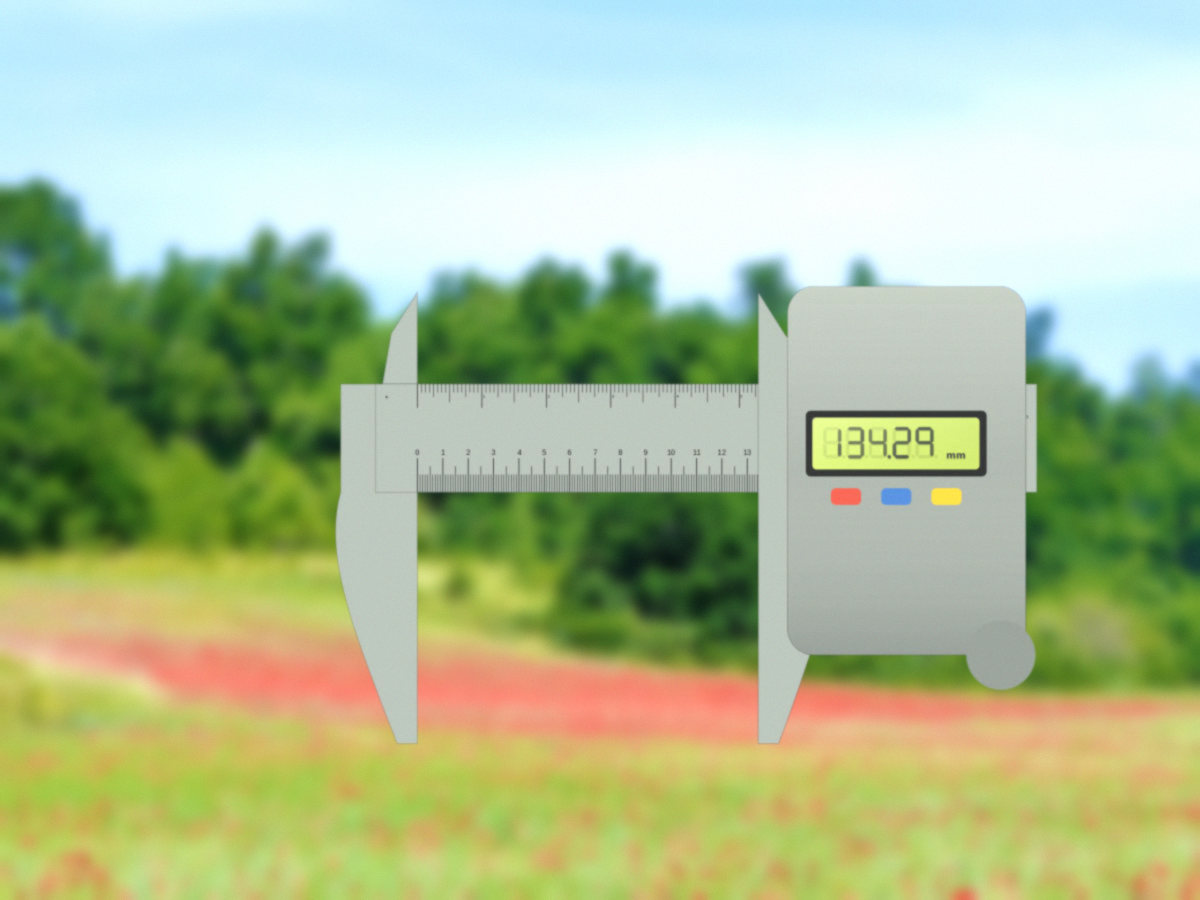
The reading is 134.29 (mm)
